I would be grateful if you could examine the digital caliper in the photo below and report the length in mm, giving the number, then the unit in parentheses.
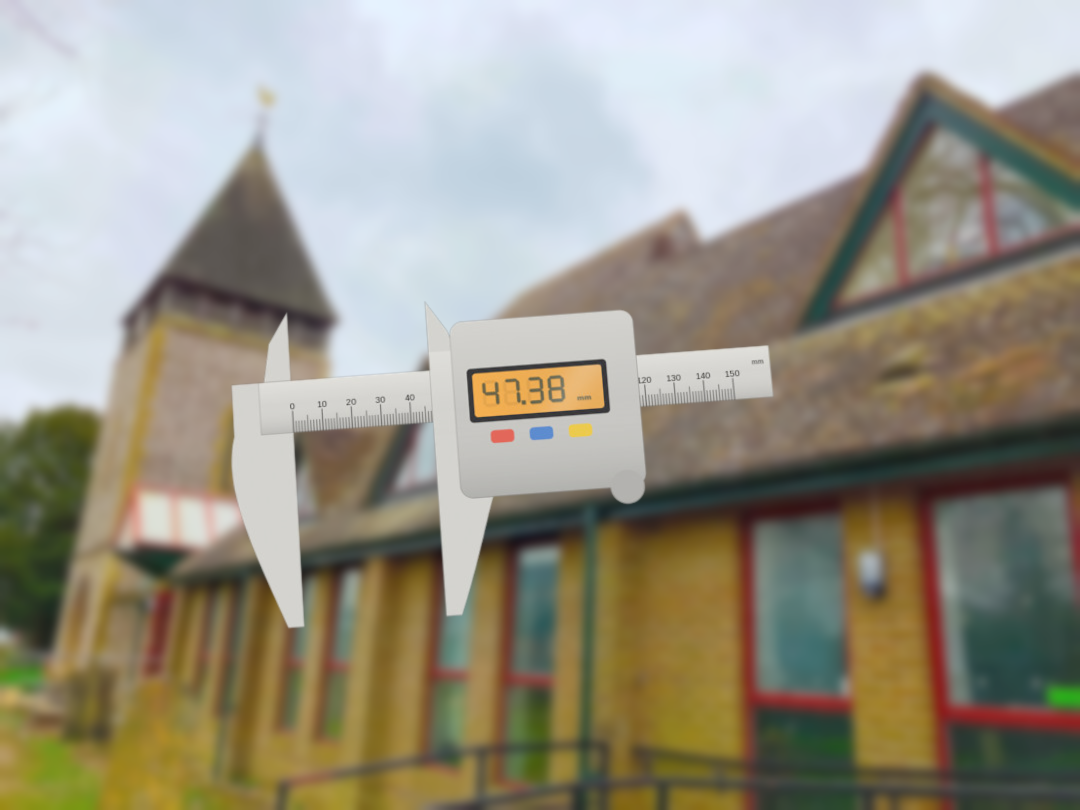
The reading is 47.38 (mm)
